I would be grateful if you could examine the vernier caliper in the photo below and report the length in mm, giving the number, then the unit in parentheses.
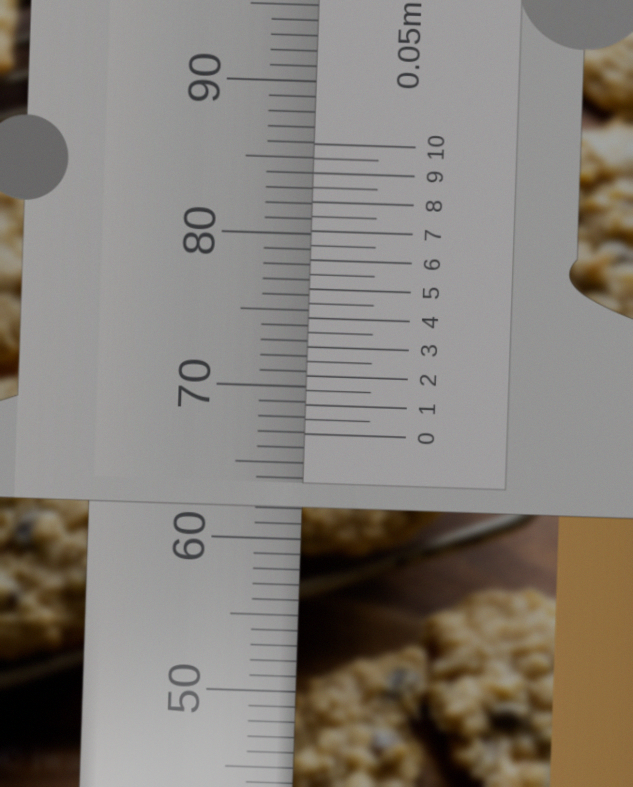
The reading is 66.9 (mm)
